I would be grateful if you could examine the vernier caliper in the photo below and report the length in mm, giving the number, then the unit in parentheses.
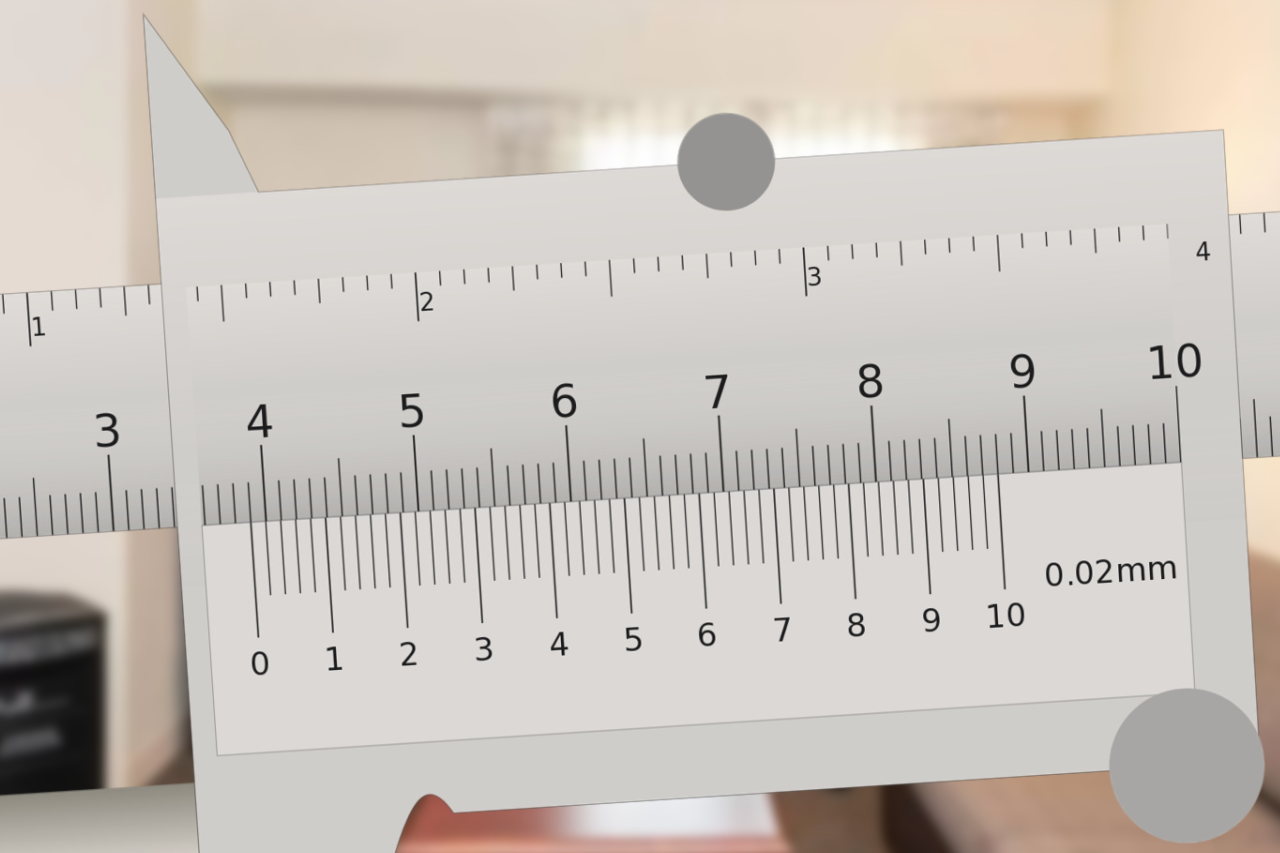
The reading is 39.0 (mm)
